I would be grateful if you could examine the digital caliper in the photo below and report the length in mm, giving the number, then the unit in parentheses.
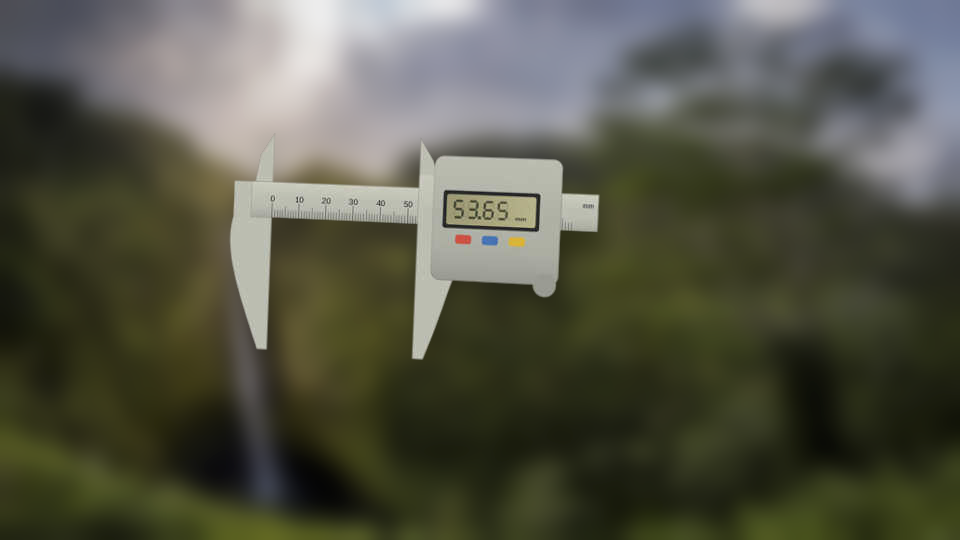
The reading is 53.65 (mm)
